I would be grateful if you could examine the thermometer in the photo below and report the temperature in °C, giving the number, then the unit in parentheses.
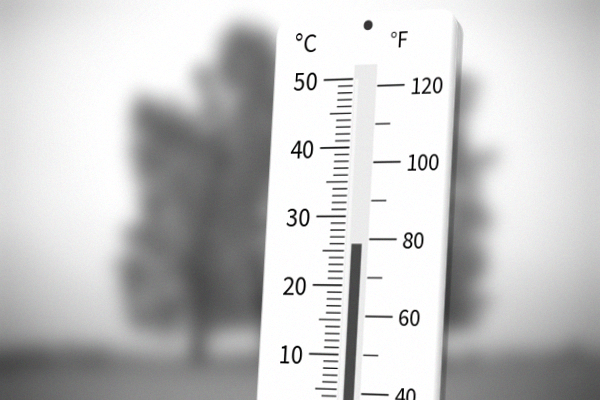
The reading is 26 (°C)
